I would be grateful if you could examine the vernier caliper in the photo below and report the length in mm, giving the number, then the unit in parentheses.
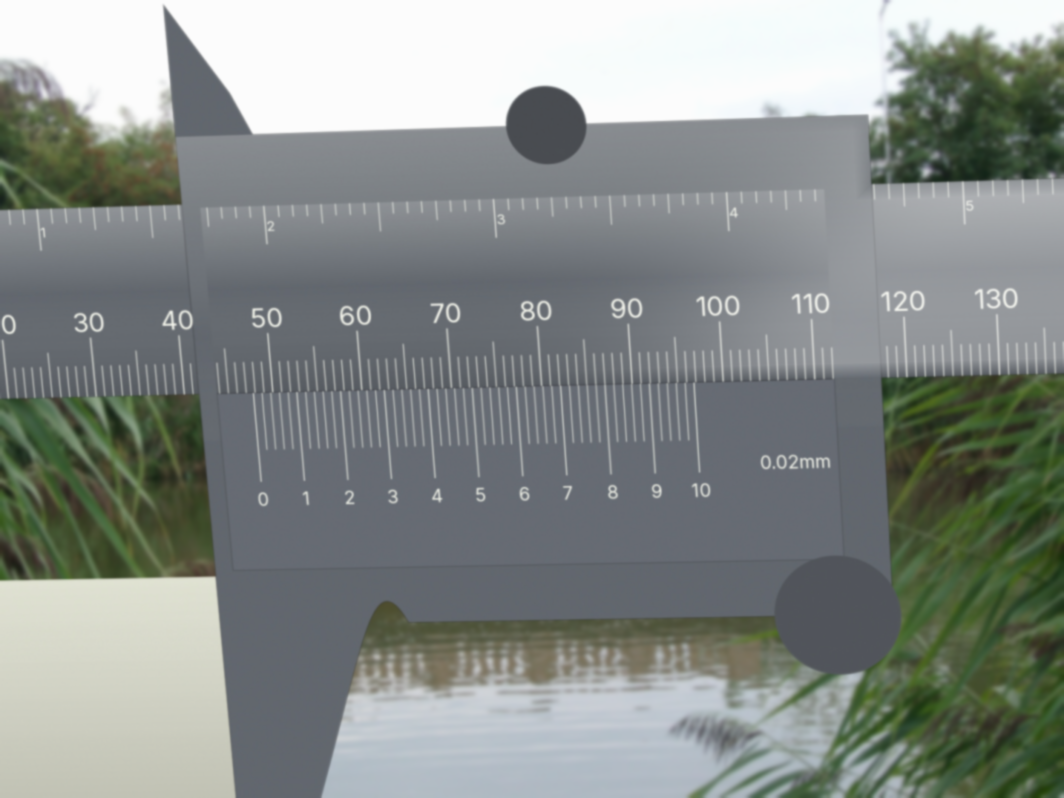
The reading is 47.8 (mm)
